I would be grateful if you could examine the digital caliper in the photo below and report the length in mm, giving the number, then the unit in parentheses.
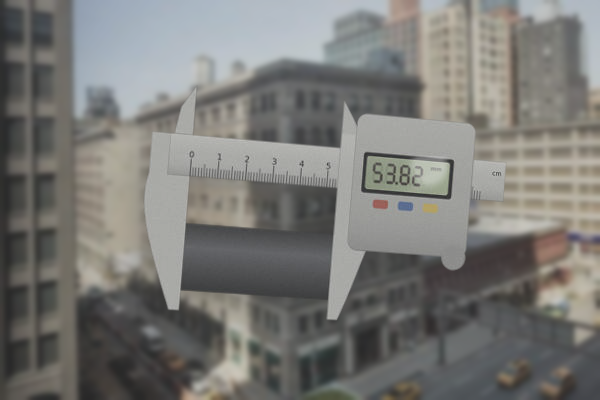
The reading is 53.82 (mm)
